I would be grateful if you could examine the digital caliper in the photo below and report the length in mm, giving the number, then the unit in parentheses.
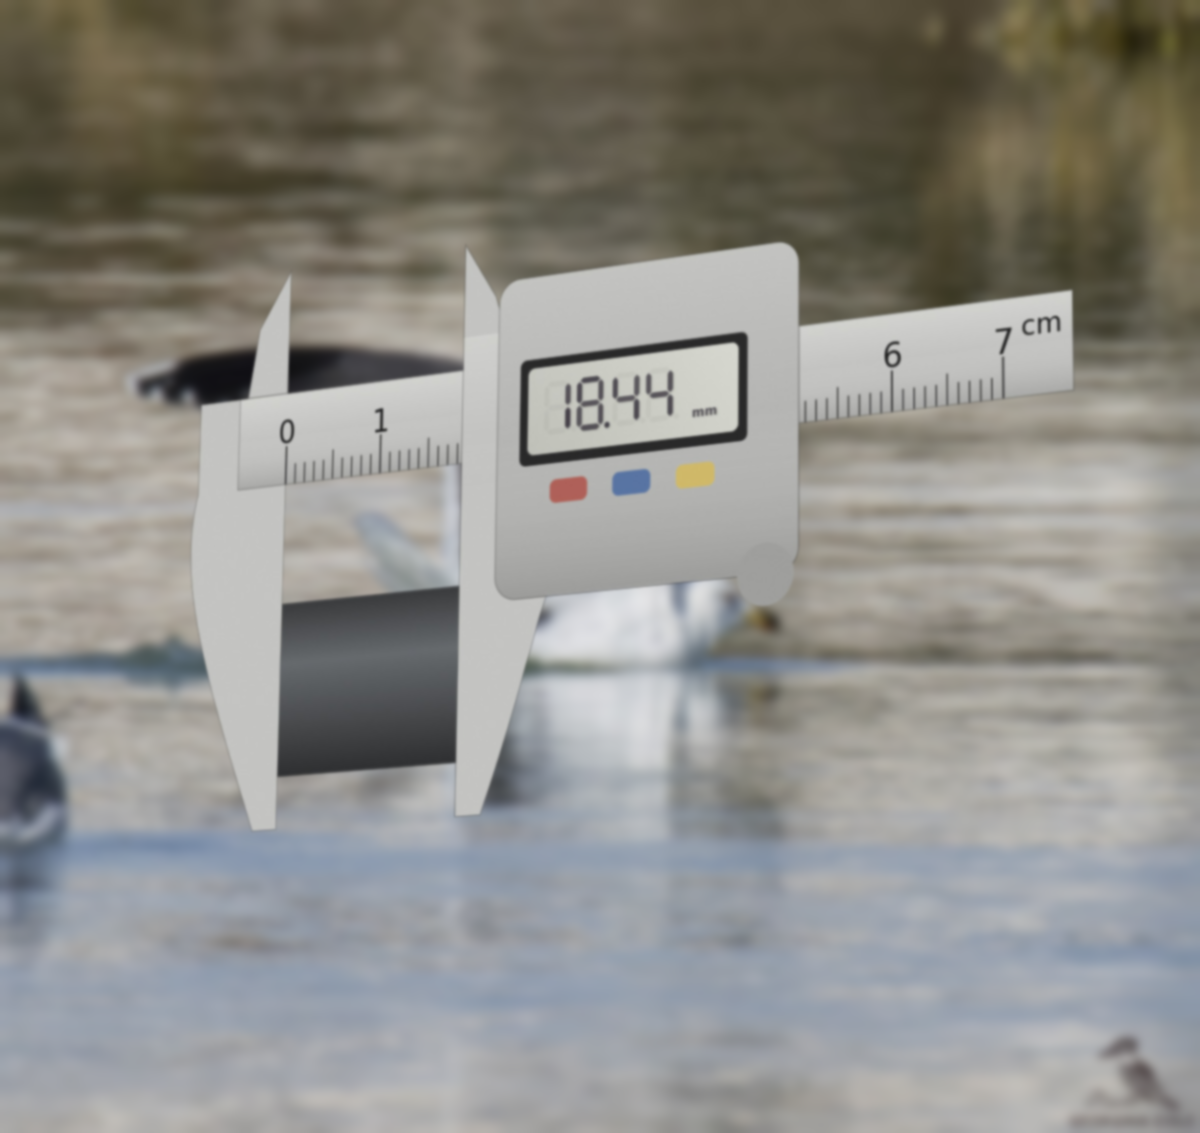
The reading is 18.44 (mm)
